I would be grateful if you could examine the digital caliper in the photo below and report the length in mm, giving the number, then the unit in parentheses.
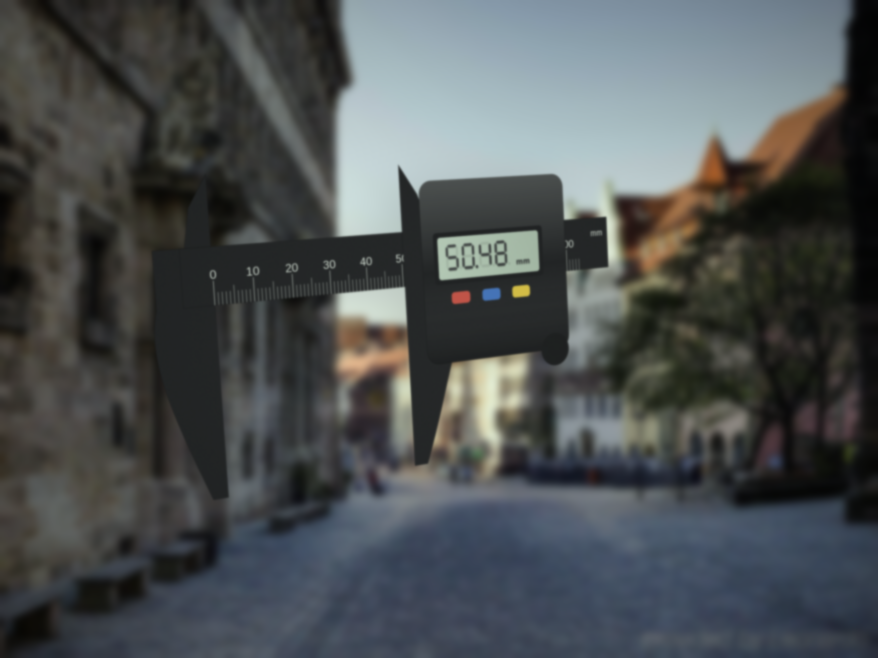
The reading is 50.48 (mm)
